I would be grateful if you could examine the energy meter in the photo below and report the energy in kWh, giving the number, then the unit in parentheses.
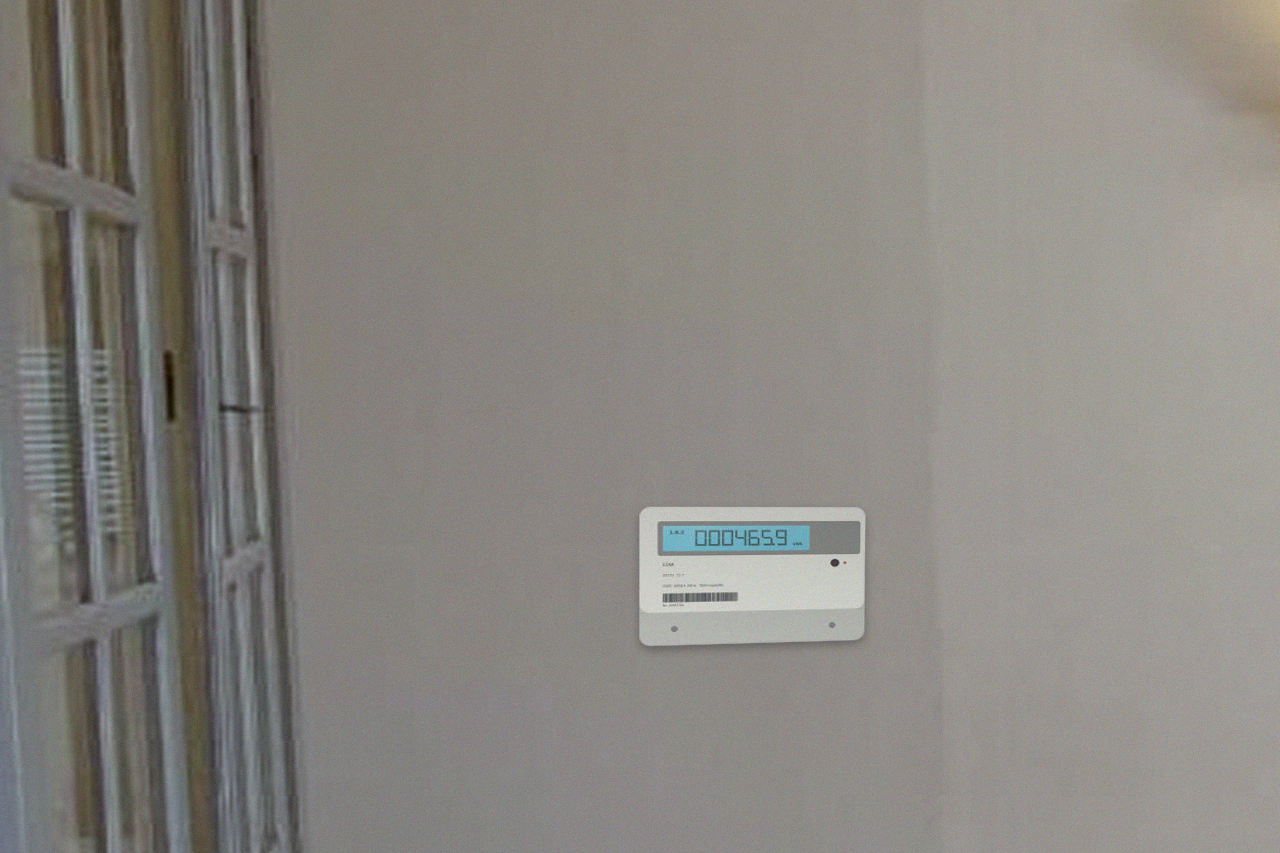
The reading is 465.9 (kWh)
